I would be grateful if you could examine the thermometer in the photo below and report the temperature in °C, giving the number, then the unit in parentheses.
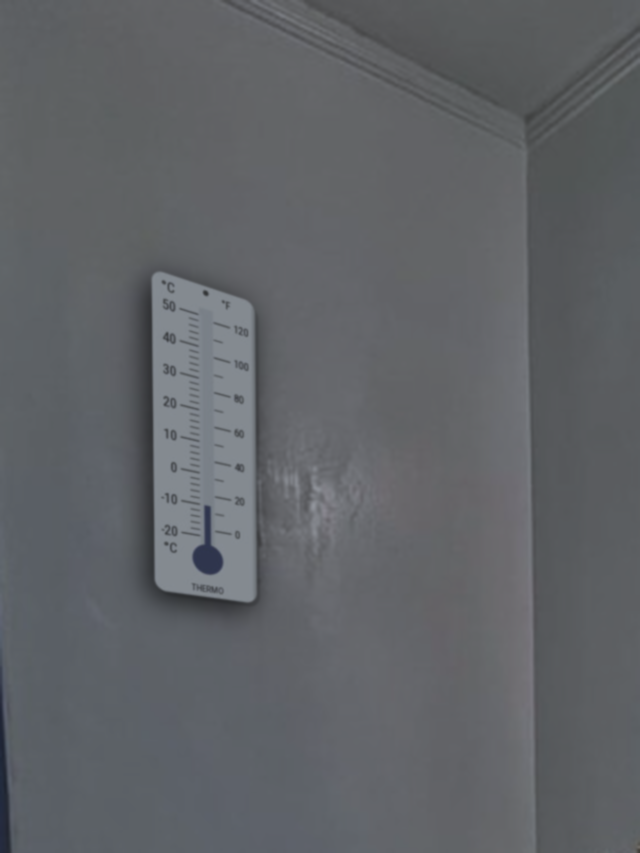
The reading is -10 (°C)
